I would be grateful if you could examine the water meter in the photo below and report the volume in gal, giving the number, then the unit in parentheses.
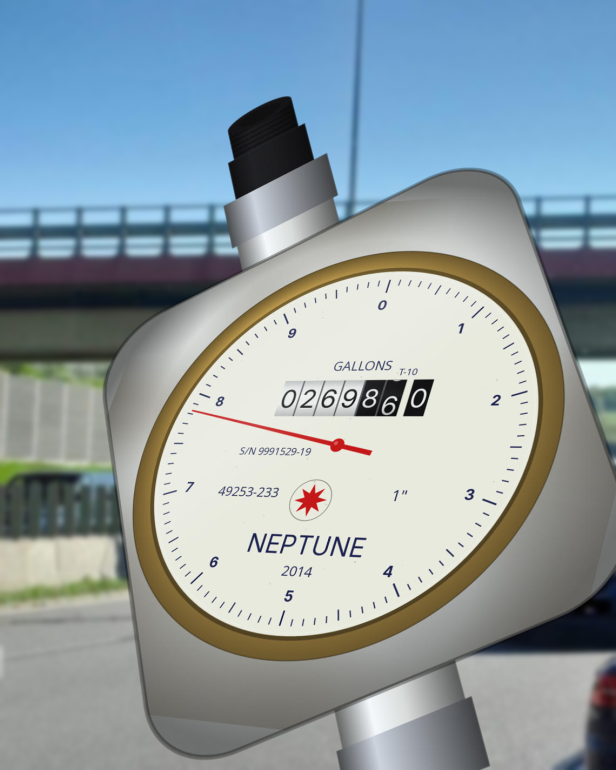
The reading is 269857.8 (gal)
